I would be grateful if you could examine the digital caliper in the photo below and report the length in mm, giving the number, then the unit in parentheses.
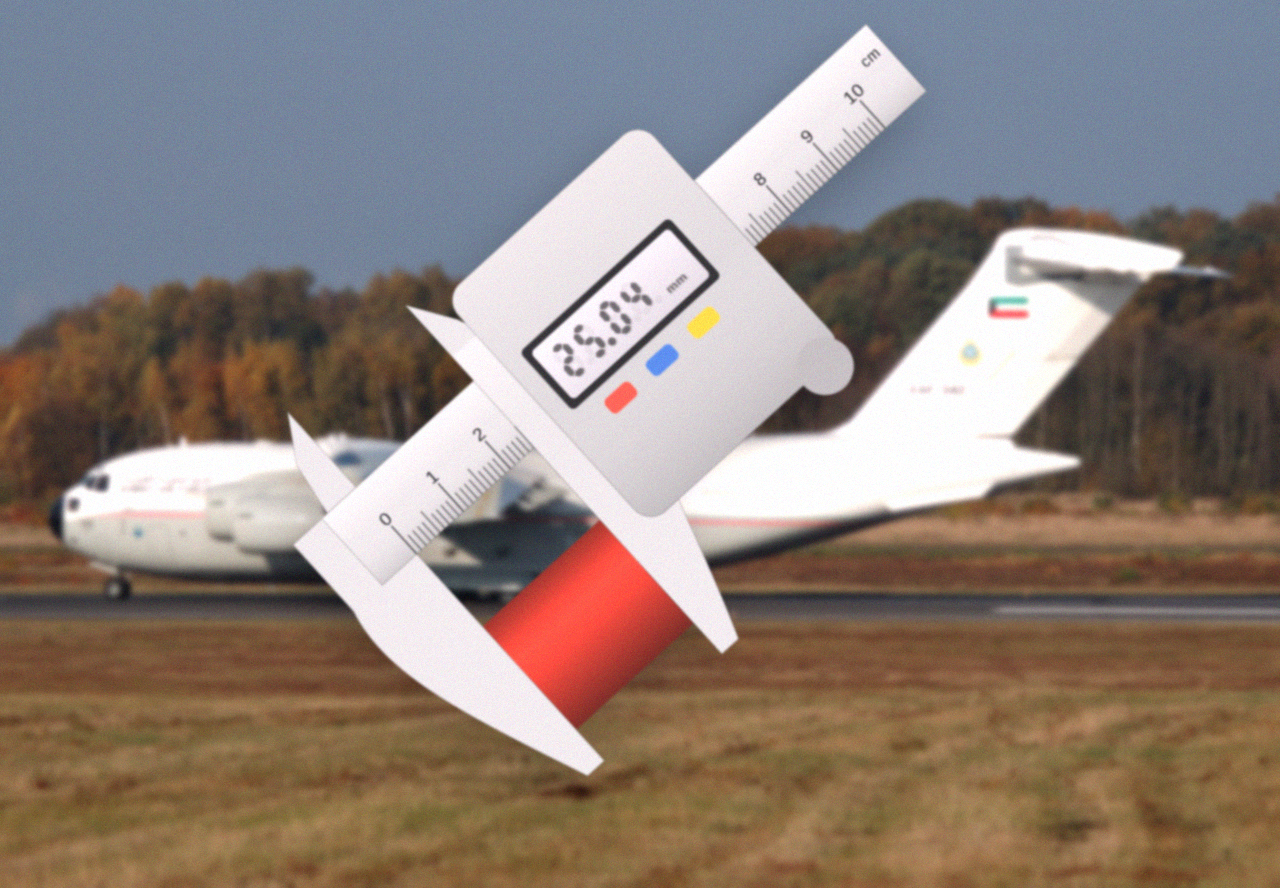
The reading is 25.04 (mm)
